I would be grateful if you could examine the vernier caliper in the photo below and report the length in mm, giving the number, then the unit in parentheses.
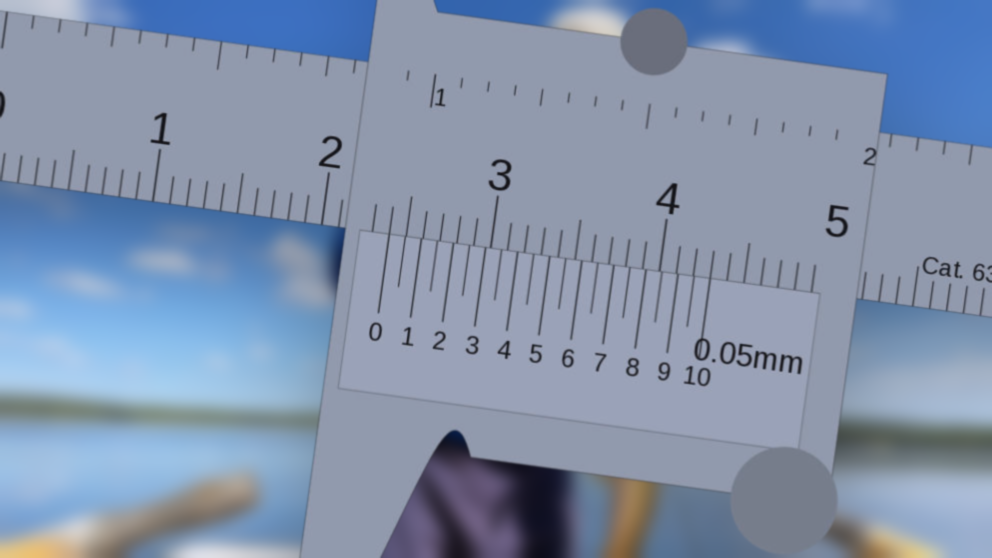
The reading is 24.0 (mm)
